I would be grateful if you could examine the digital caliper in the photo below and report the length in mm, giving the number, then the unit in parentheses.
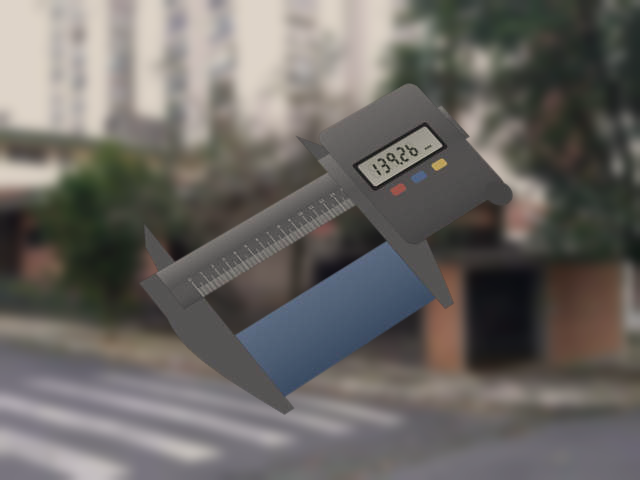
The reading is 139.26 (mm)
